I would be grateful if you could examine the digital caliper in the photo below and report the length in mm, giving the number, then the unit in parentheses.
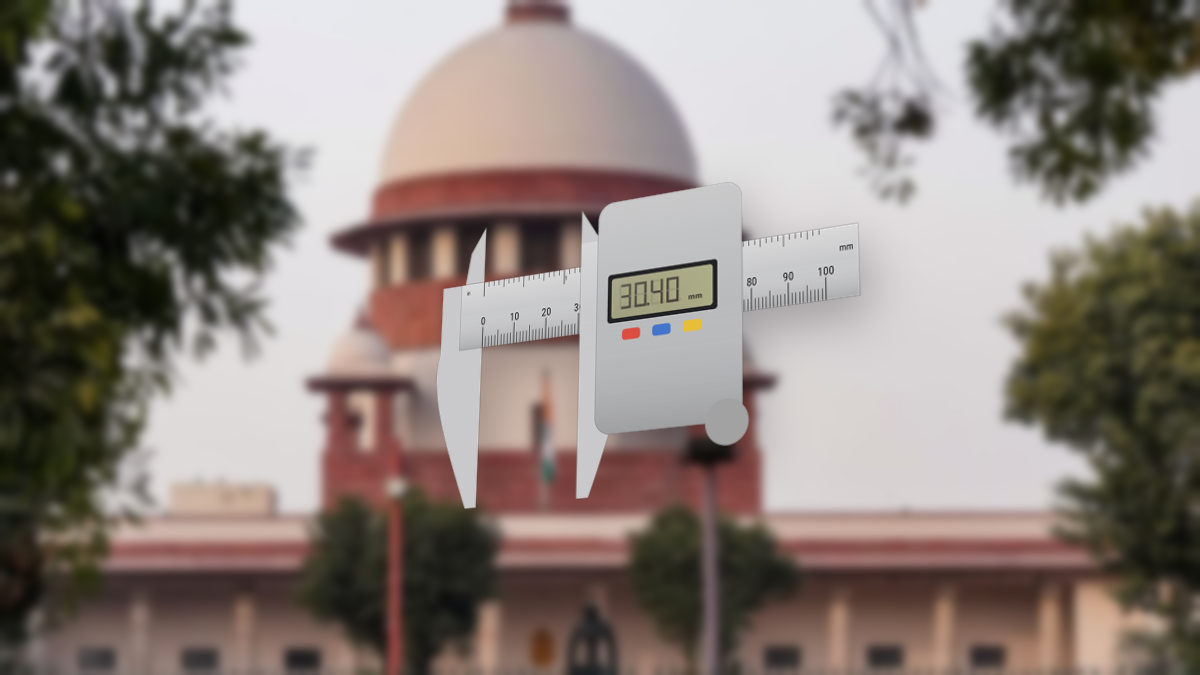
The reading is 30.40 (mm)
